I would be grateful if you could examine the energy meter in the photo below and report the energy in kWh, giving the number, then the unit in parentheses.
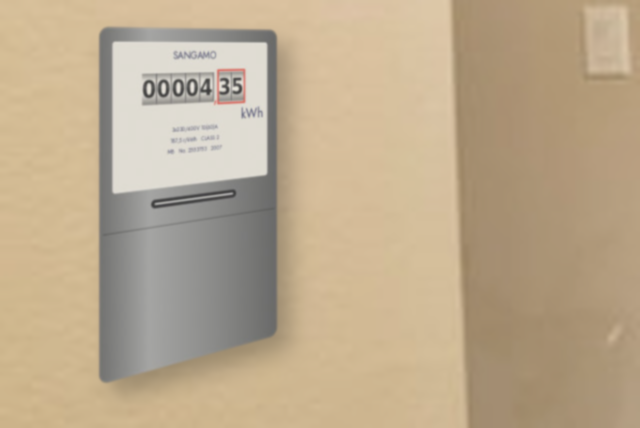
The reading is 4.35 (kWh)
